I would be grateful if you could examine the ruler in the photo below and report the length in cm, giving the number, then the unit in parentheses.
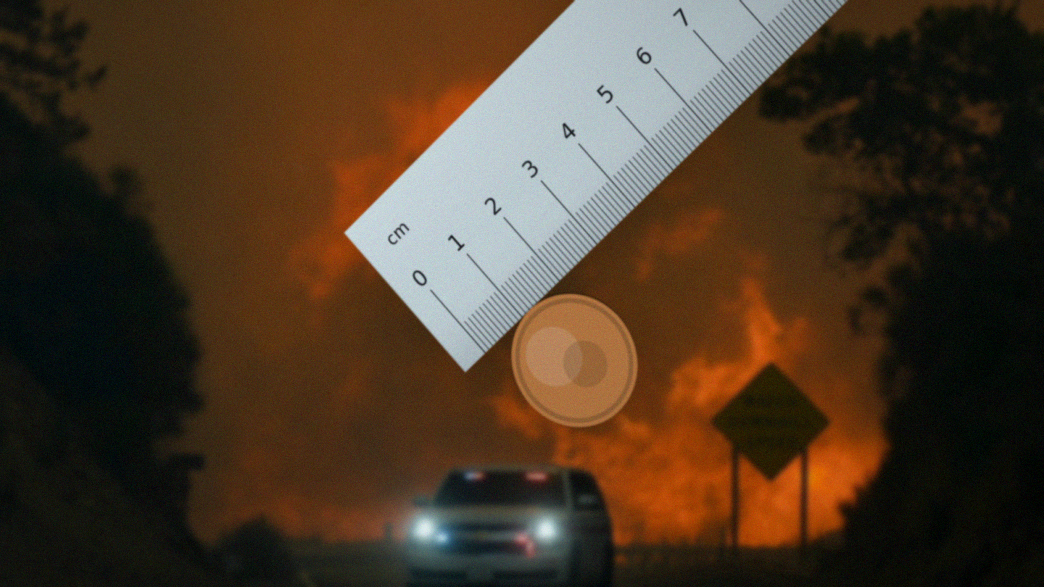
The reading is 2.4 (cm)
